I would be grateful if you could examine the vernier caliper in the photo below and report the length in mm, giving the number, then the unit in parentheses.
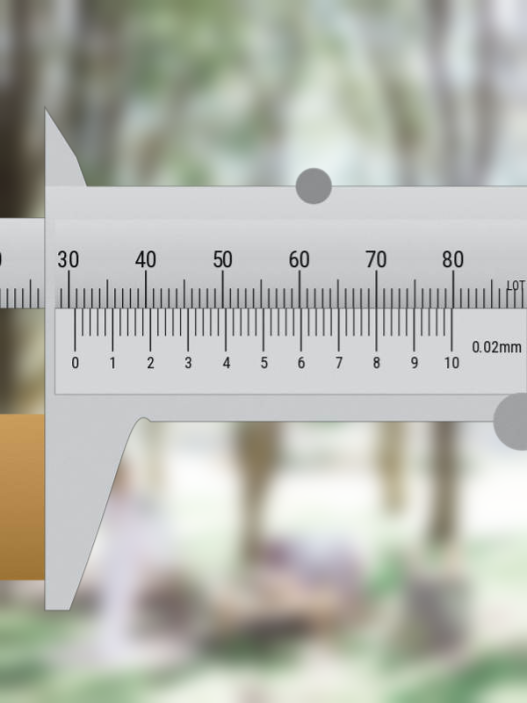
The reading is 30.8 (mm)
